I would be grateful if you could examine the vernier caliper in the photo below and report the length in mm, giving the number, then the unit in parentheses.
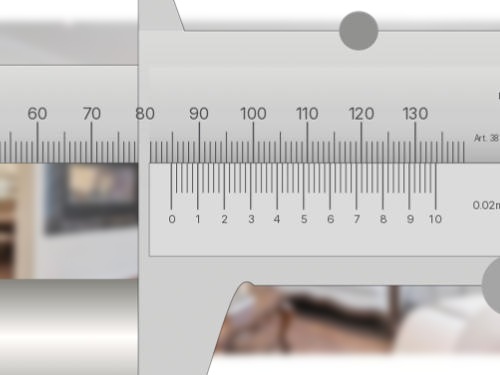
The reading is 84.8 (mm)
